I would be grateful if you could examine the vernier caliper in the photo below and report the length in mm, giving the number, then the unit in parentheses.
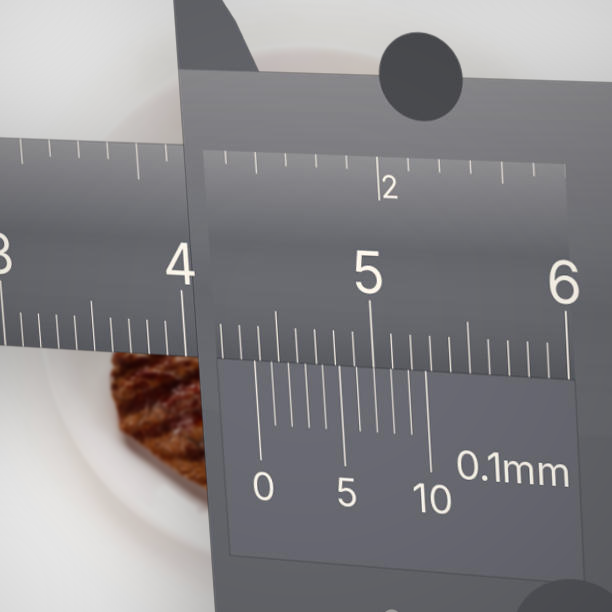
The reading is 43.7 (mm)
